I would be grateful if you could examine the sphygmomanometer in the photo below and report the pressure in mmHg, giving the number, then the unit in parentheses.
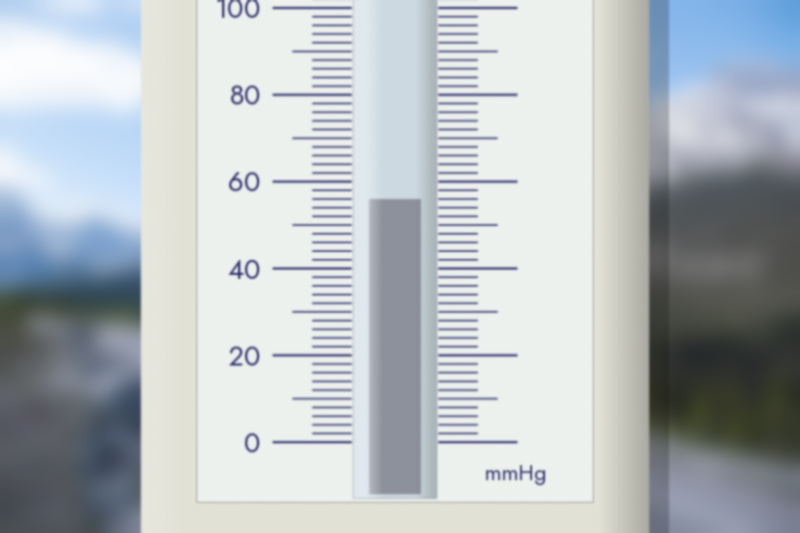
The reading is 56 (mmHg)
